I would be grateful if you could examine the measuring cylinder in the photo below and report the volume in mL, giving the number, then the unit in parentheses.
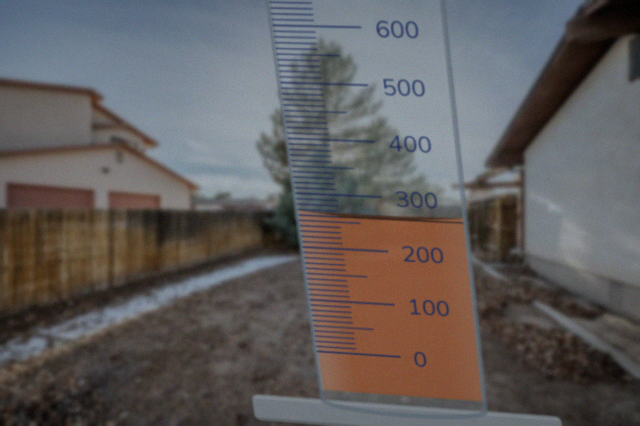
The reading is 260 (mL)
